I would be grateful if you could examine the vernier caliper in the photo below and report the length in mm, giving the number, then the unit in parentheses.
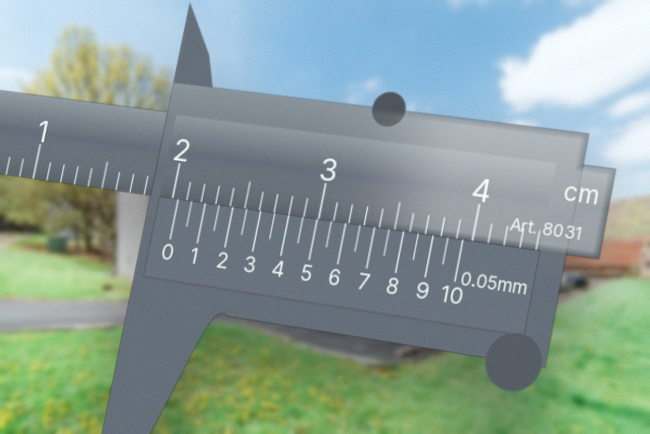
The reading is 20.4 (mm)
